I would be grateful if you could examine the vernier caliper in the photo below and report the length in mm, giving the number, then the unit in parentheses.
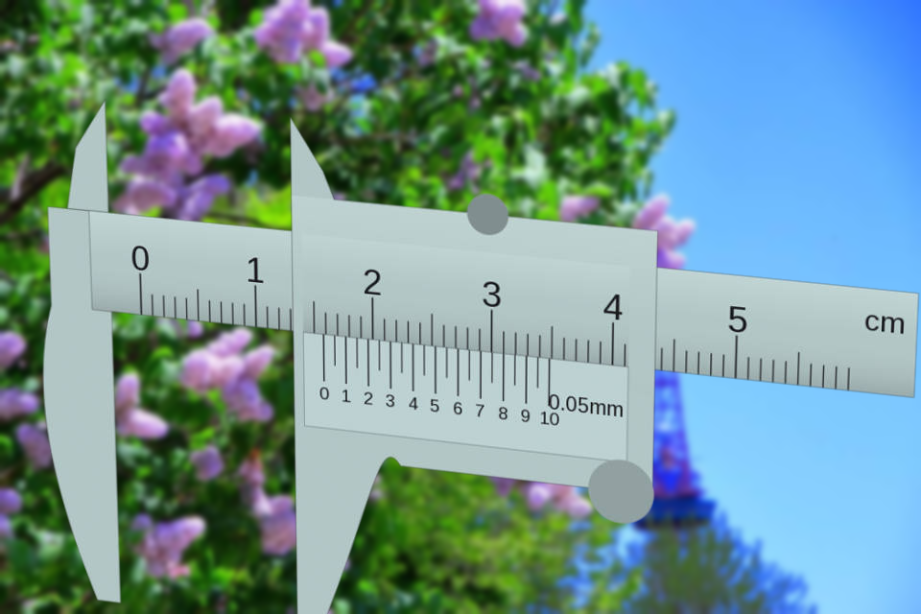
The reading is 15.8 (mm)
